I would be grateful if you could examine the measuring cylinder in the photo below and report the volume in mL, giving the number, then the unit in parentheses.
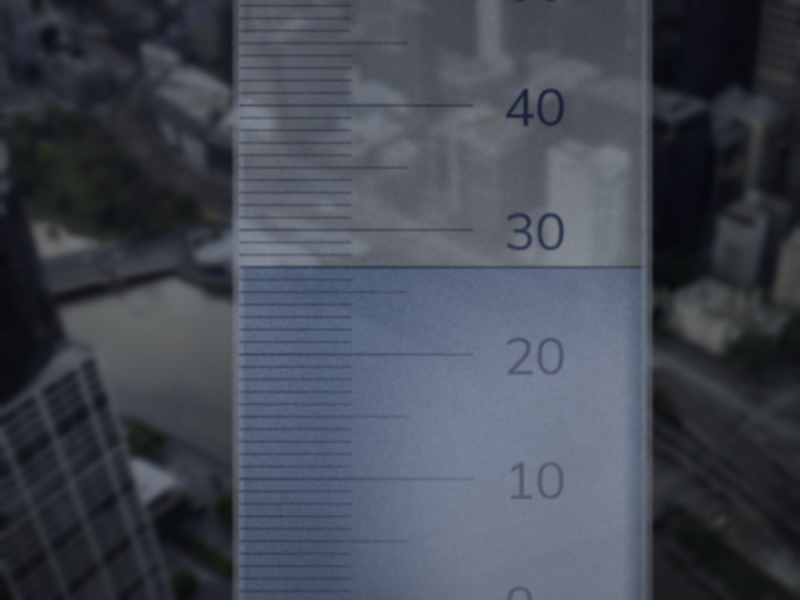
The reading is 27 (mL)
